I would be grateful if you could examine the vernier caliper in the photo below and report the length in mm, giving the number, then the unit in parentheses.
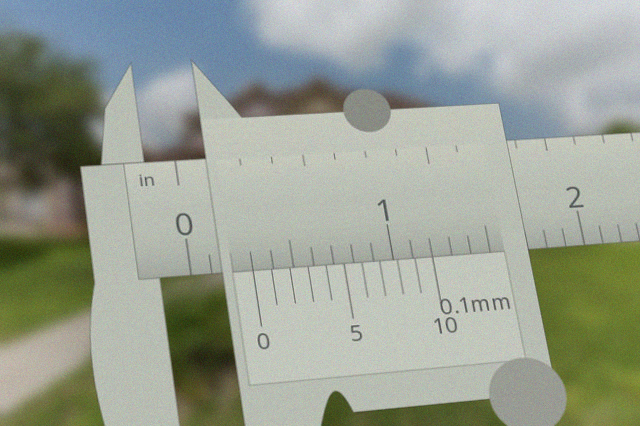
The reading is 3.0 (mm)
